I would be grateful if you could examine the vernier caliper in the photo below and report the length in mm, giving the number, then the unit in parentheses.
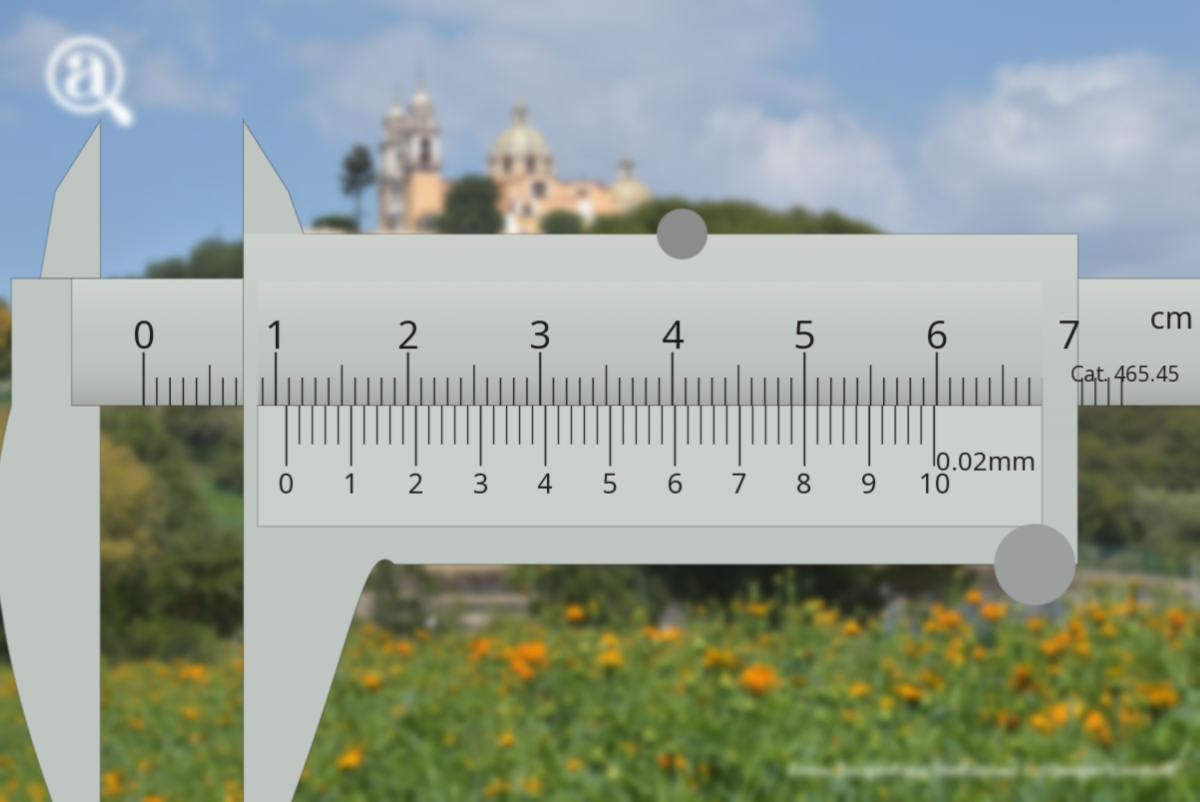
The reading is 10.8 (mm)
